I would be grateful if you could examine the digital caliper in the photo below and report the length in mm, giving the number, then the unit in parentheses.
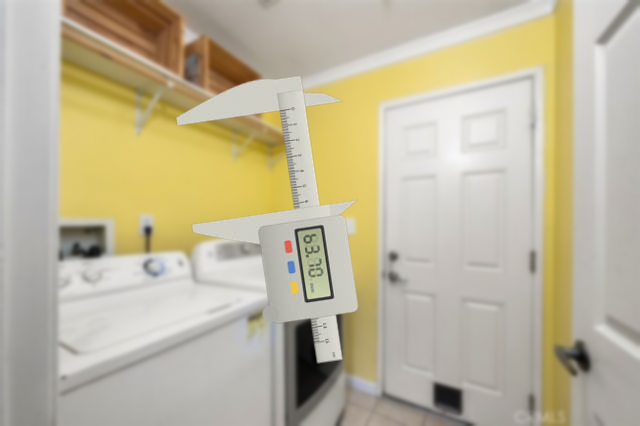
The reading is 63.70 (mm)
